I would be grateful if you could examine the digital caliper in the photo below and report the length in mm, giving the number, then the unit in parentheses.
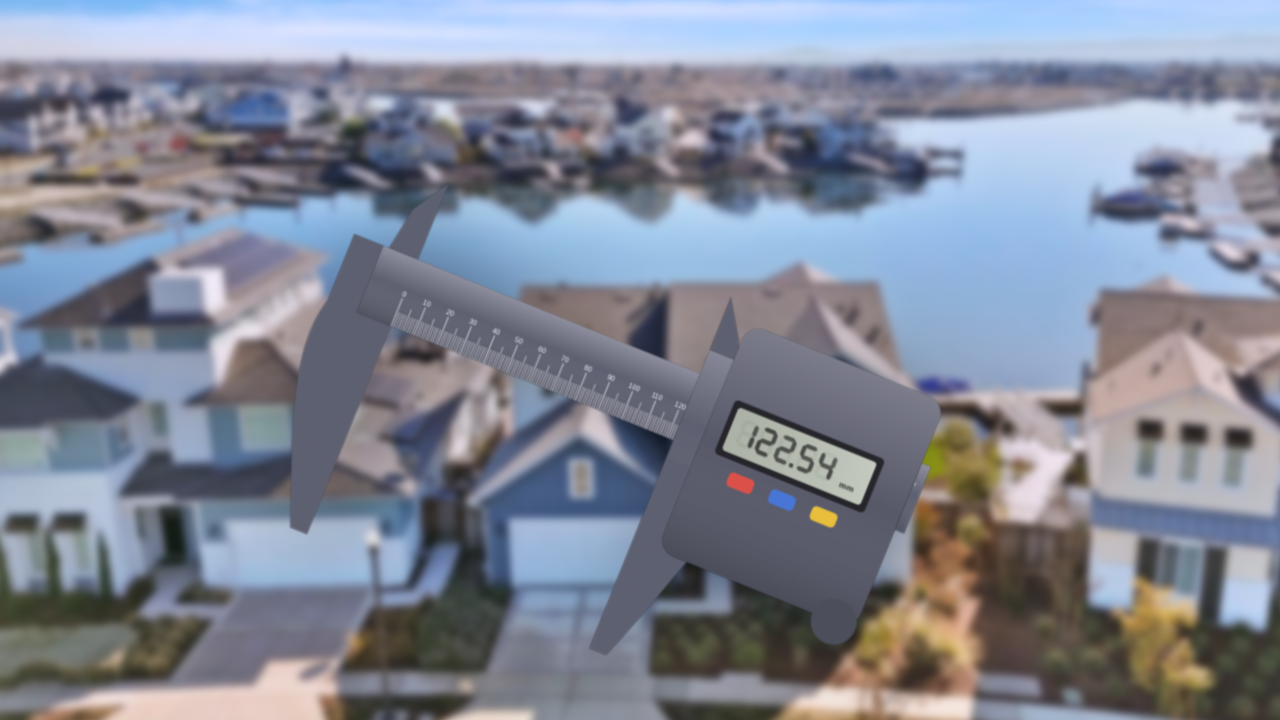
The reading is 122.54 (mm)
